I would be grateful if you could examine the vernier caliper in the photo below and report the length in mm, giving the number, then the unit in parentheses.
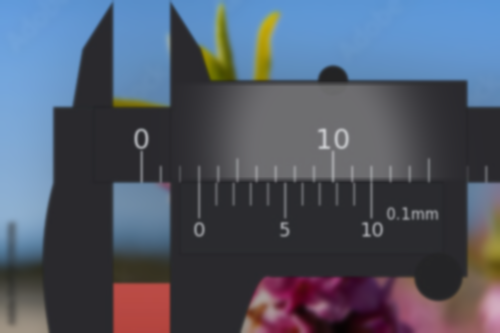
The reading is 3.0 (mm)
